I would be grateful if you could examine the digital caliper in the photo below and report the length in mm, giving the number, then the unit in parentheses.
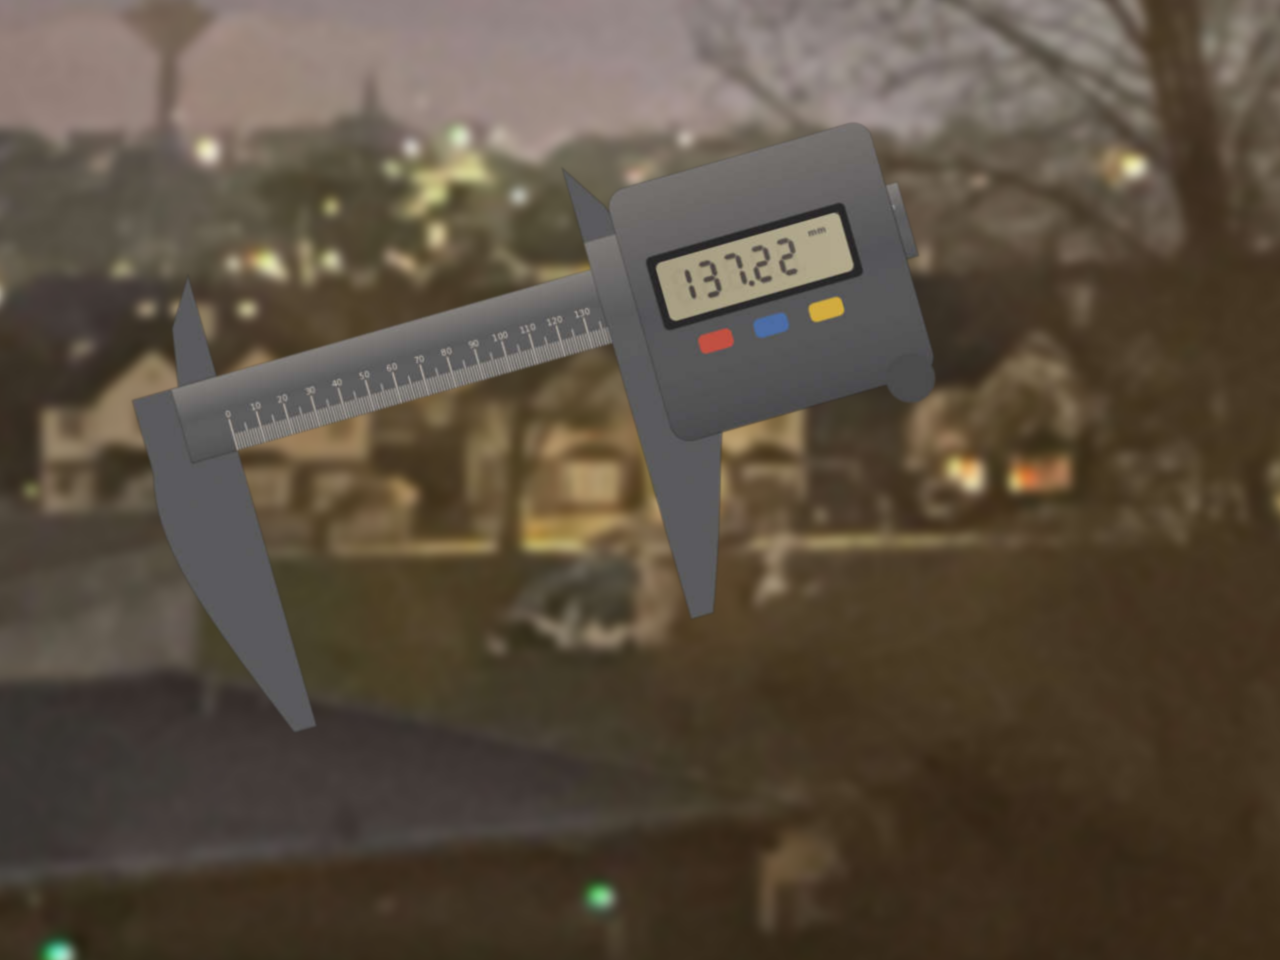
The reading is 137.22 (mm)
